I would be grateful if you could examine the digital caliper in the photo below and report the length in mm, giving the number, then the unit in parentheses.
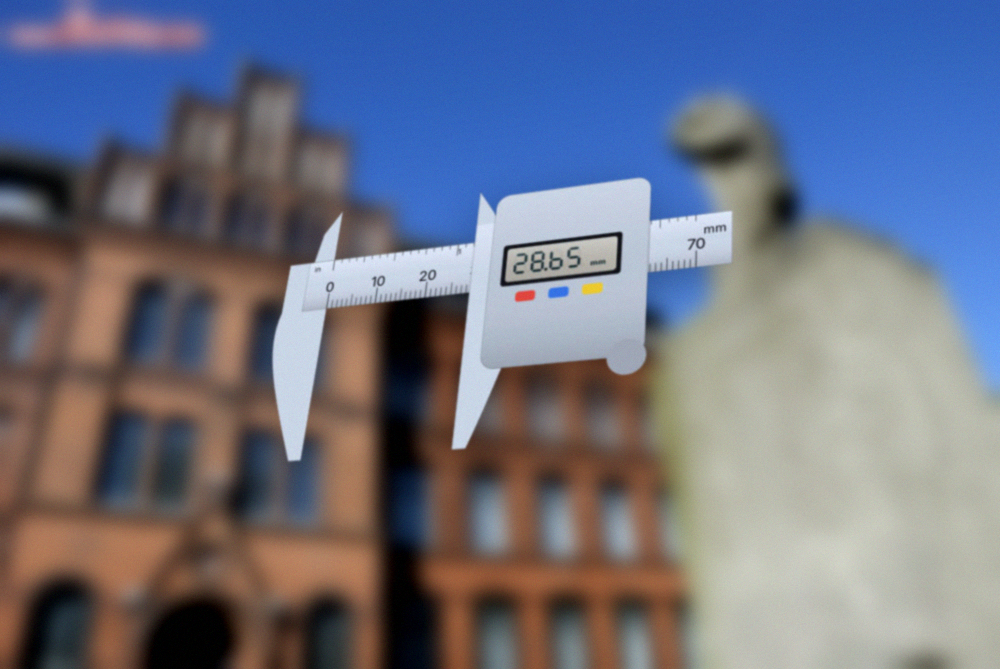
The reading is 28.65 (mm)
